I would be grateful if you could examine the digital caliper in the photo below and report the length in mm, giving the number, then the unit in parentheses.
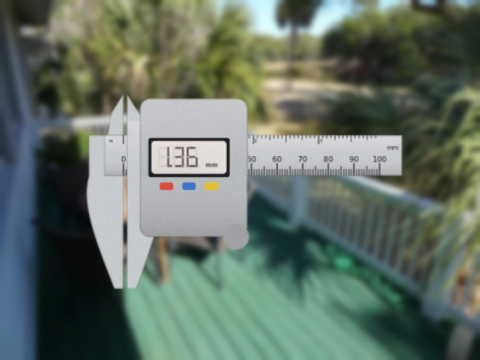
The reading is 1.36 (mm)
